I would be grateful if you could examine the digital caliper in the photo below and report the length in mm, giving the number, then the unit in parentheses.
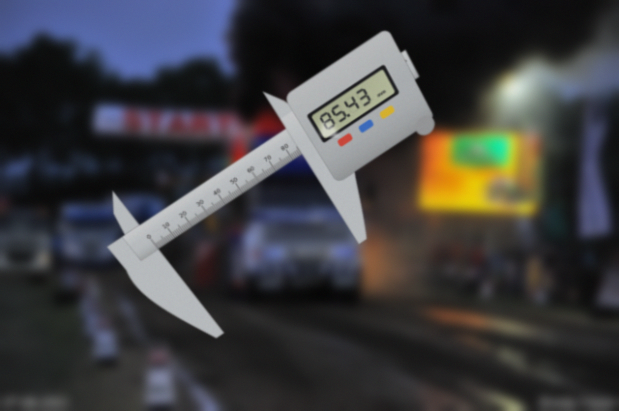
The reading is 85.43 (mm)
